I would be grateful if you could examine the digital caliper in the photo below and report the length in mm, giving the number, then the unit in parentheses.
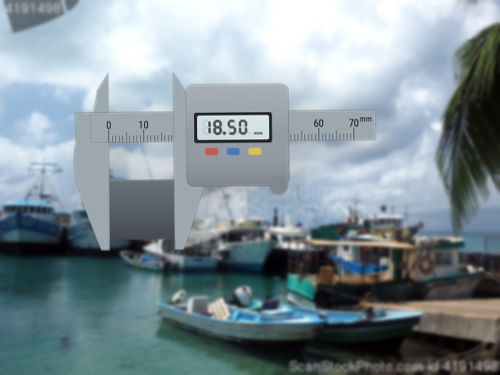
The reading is 18.50 (mm)
